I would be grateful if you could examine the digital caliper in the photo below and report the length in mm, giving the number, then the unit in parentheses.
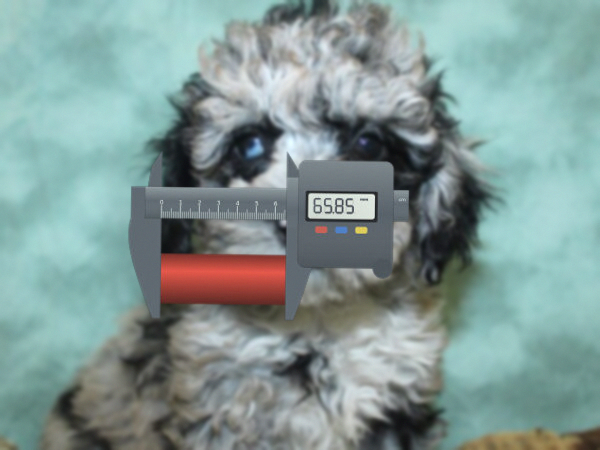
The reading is 65.85 (mm)
